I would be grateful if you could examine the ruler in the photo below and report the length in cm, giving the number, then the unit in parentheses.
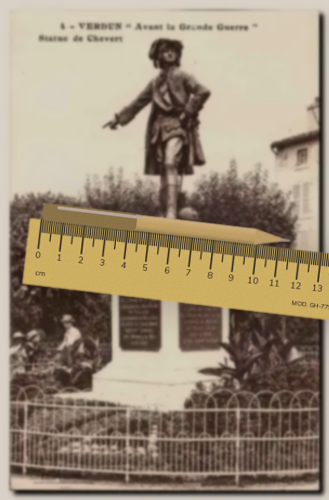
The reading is 11.5 (cm)
